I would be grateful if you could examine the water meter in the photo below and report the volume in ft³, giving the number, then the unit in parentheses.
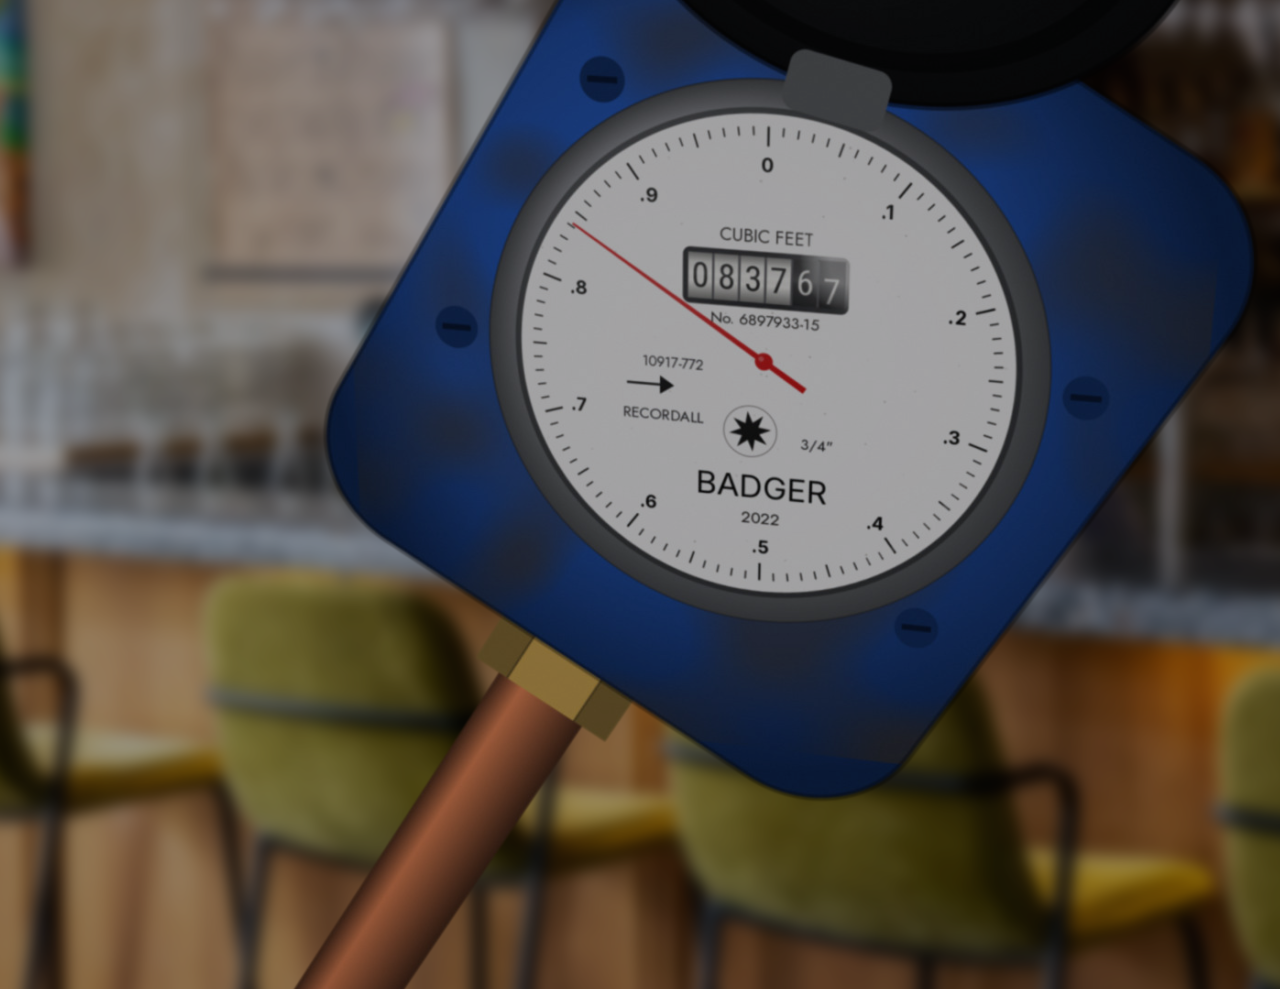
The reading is 83766.84 (ft³)
